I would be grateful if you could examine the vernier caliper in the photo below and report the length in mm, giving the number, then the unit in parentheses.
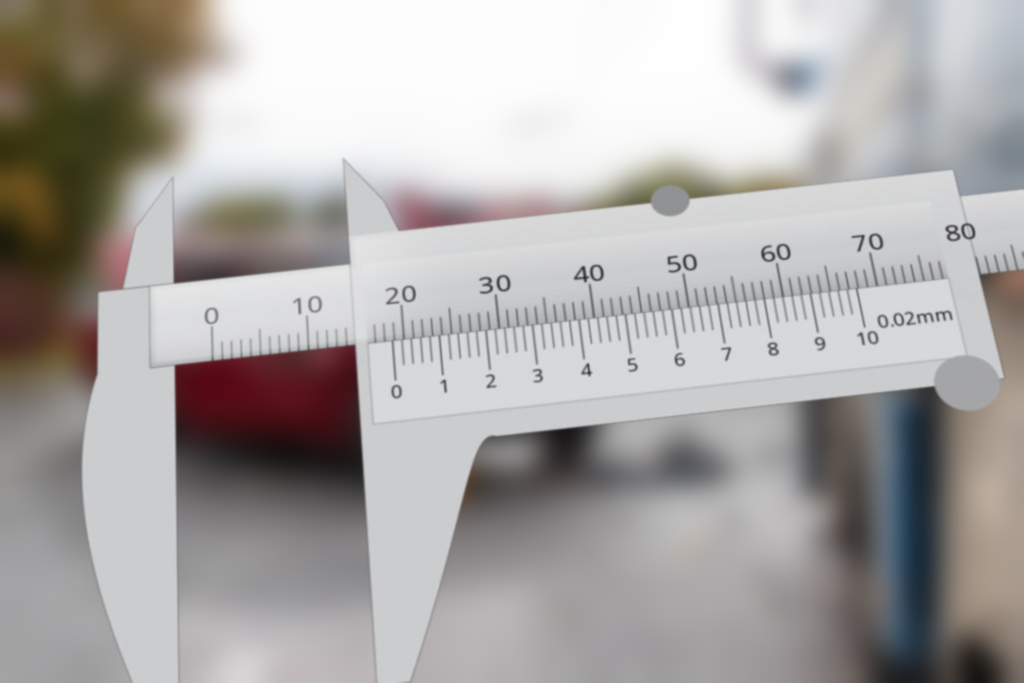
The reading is 18.8 (mm)
